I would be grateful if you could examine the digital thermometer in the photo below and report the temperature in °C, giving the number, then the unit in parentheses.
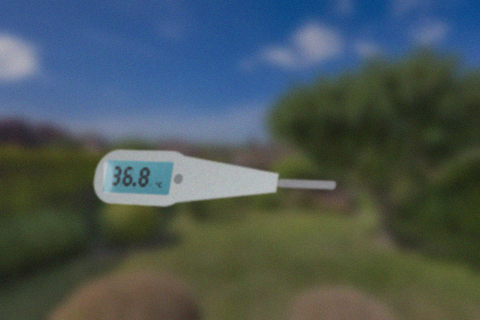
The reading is 36.8 (°C)
